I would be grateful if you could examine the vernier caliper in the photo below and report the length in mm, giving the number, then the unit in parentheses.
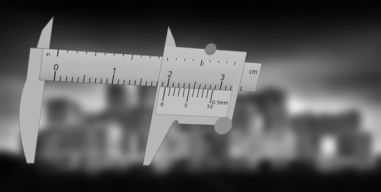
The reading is 19.6 (mm)
